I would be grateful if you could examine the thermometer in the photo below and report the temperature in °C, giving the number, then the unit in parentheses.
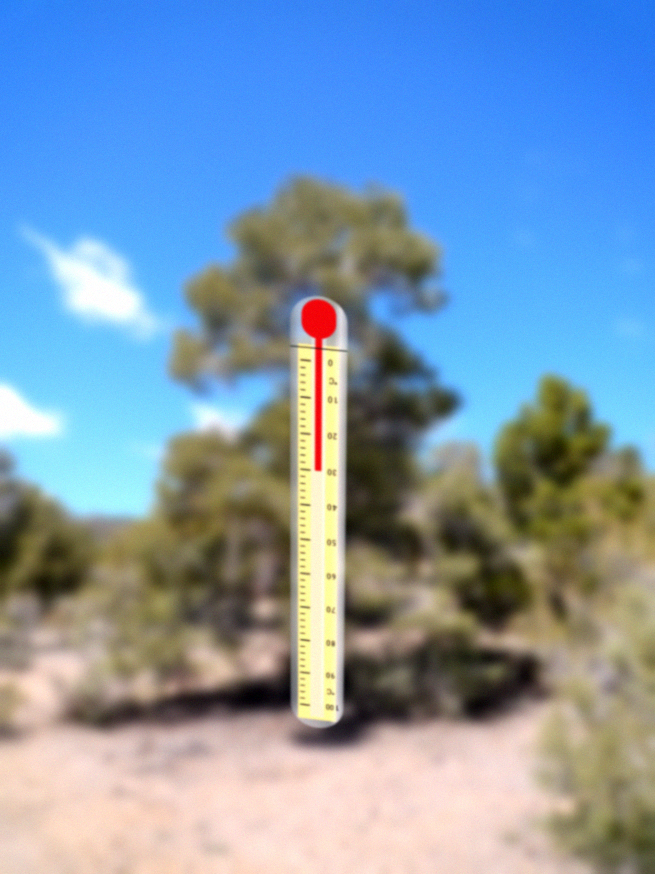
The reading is 30 (°C)
